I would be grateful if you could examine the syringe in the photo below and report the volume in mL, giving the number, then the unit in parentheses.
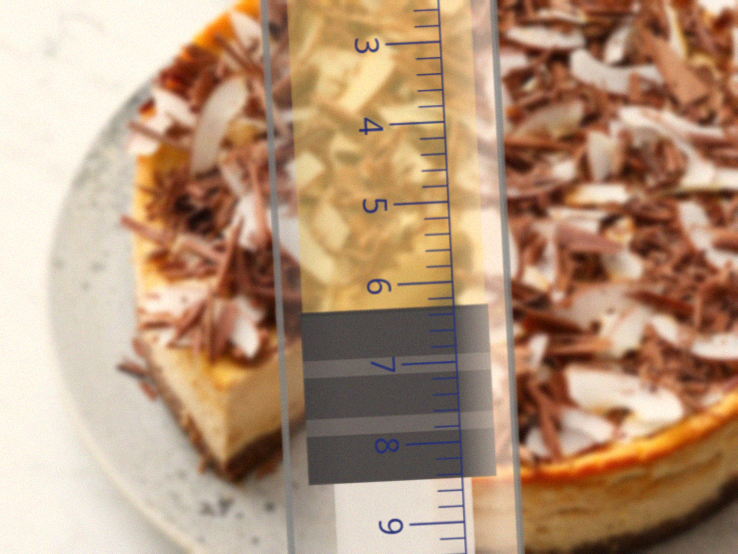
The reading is 6.3 (mL)
